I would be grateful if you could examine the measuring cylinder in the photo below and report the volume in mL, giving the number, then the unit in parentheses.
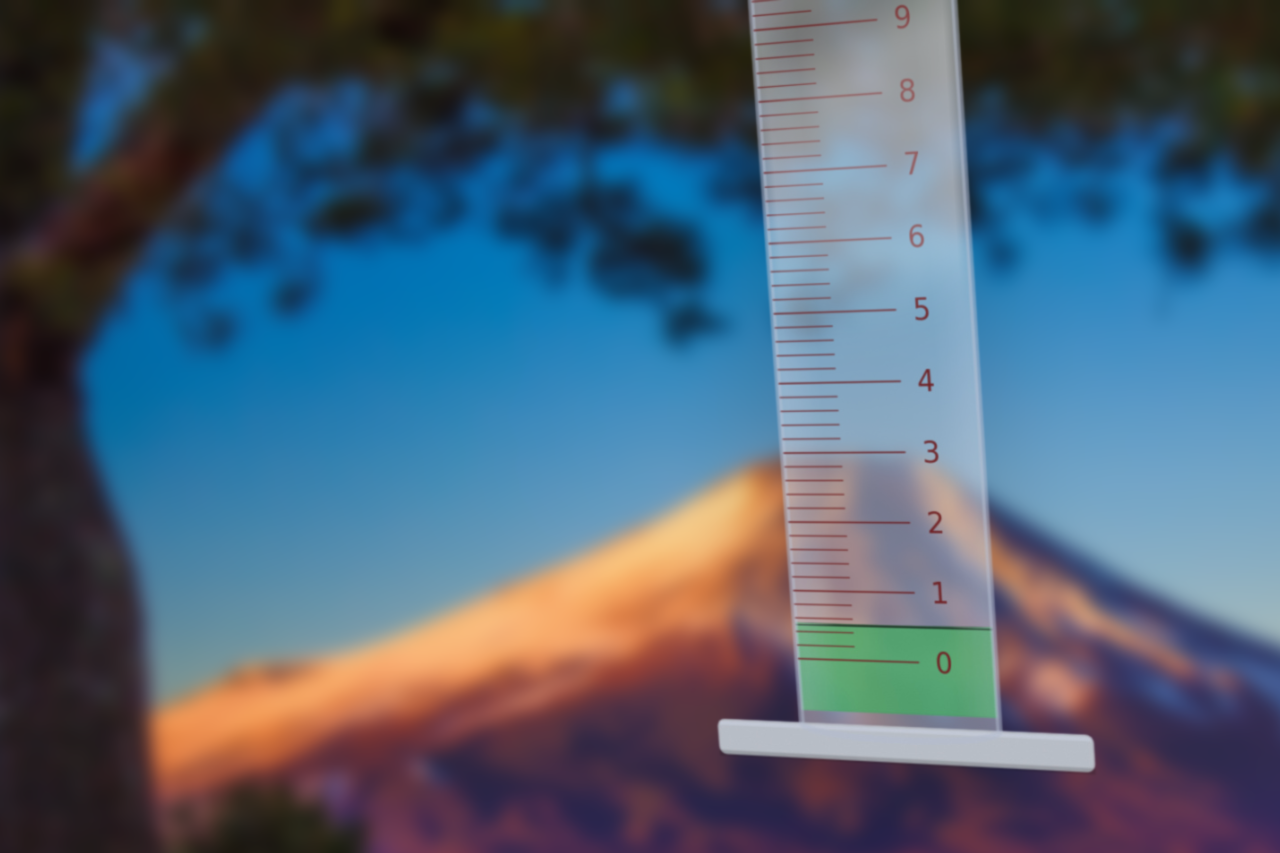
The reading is 0.5 (mL)
